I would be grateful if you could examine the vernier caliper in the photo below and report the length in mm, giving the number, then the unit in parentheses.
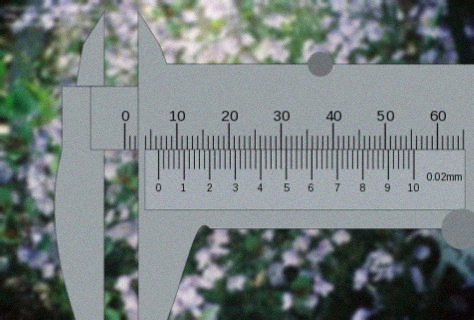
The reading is 6.5 (mm)
